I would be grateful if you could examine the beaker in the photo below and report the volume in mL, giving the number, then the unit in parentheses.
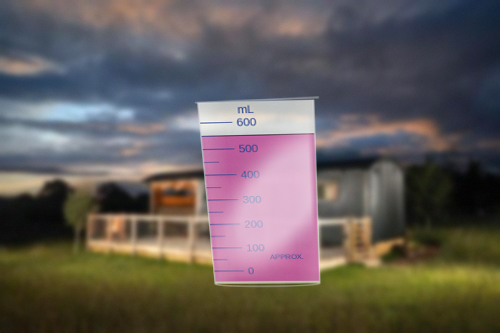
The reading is 550 (mL)
